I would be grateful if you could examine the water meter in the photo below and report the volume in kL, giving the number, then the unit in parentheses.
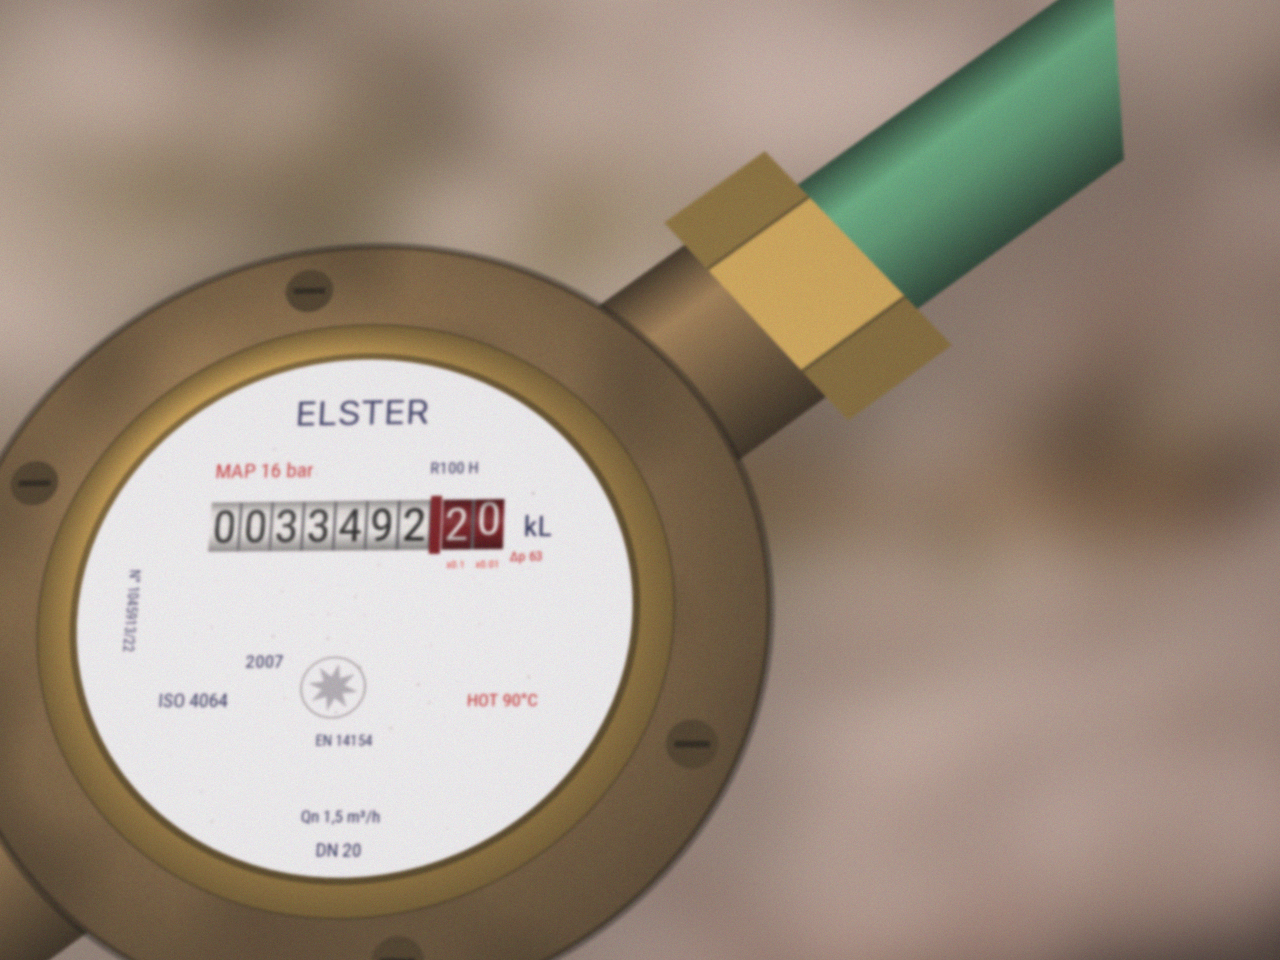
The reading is 33492.20 (kL)
